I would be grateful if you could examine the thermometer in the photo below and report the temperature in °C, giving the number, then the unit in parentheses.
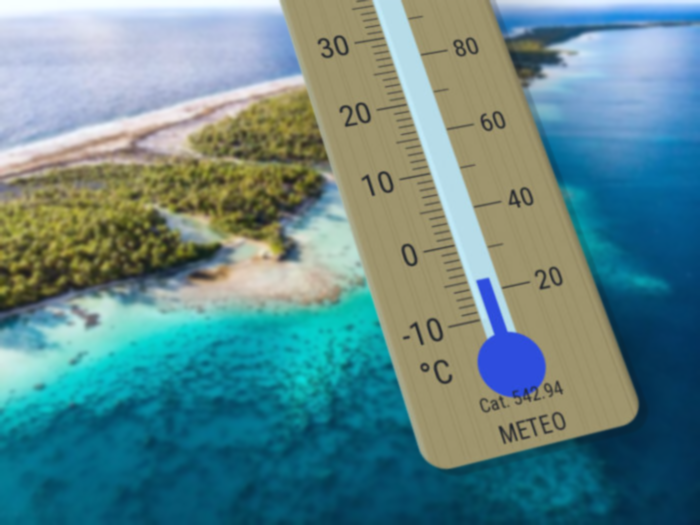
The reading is -5 (°C)
